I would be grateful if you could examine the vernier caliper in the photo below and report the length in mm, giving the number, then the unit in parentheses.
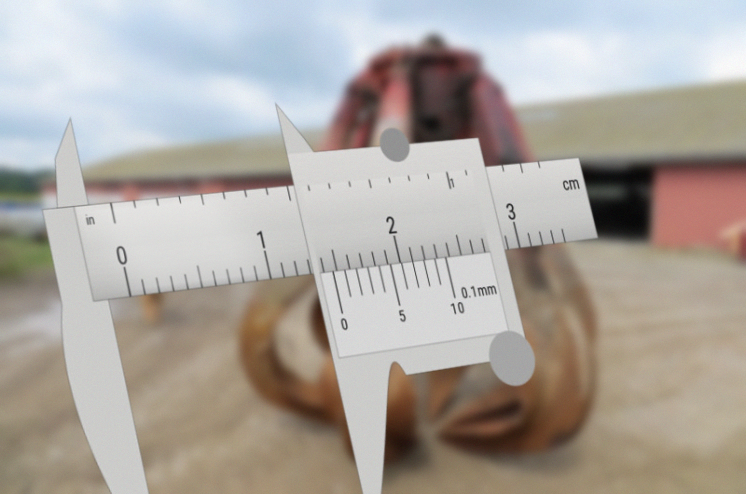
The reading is 14.7 (mm)
